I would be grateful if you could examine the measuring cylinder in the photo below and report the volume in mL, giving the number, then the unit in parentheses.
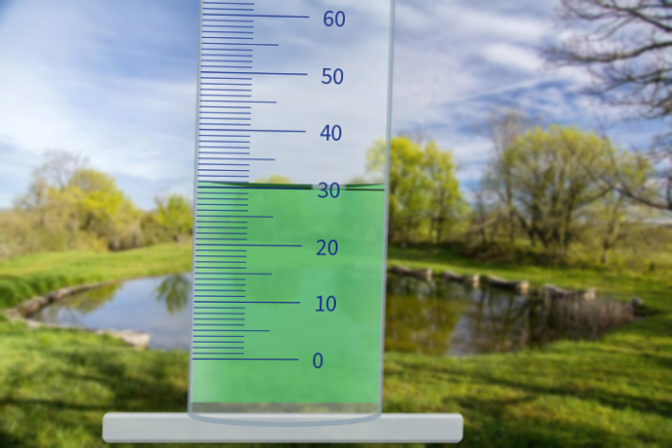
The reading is 30 (mL)
